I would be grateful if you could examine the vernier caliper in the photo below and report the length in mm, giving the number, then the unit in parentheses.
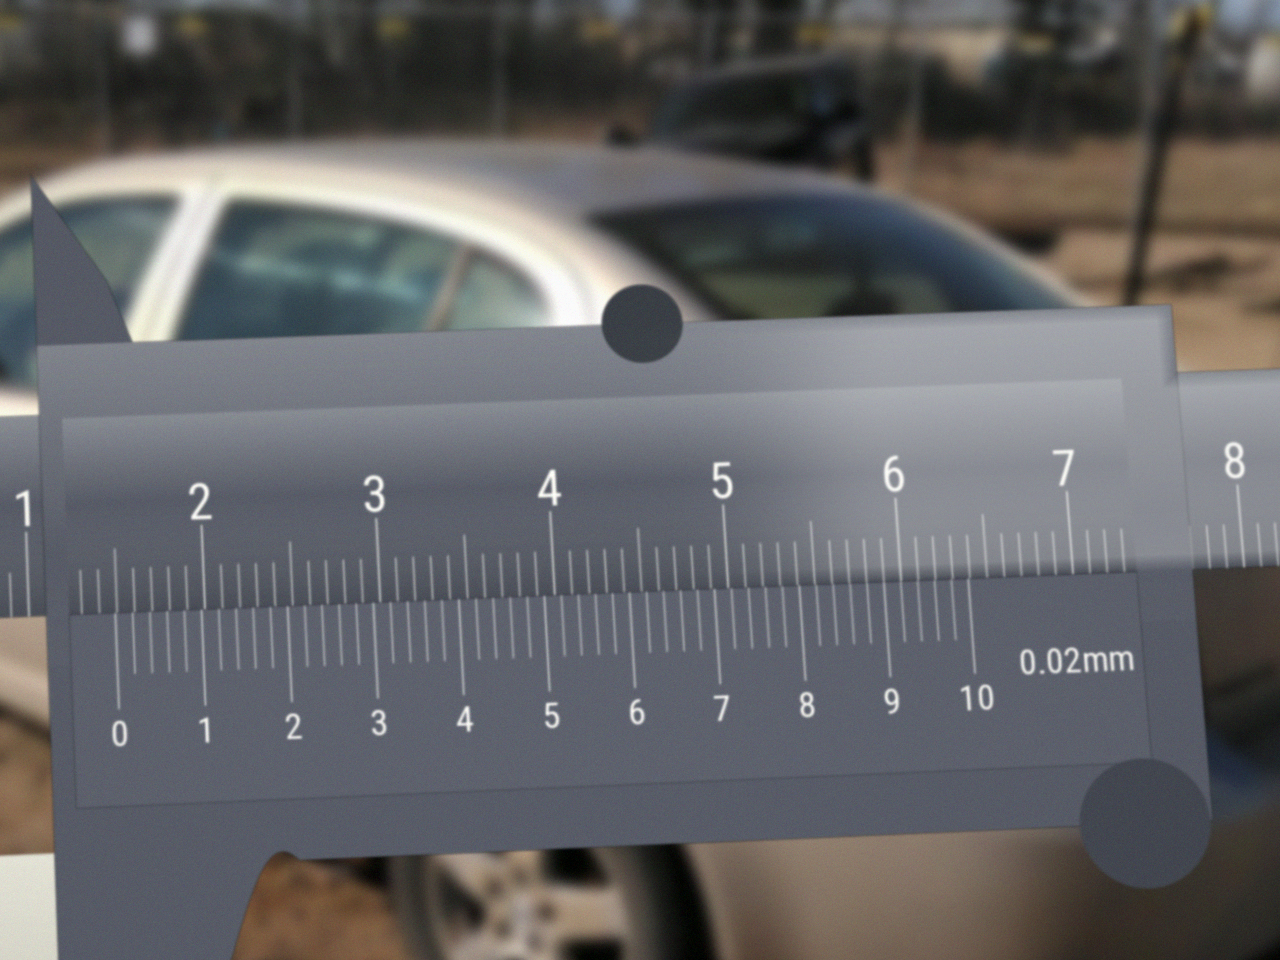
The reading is 14.9 (mm)
